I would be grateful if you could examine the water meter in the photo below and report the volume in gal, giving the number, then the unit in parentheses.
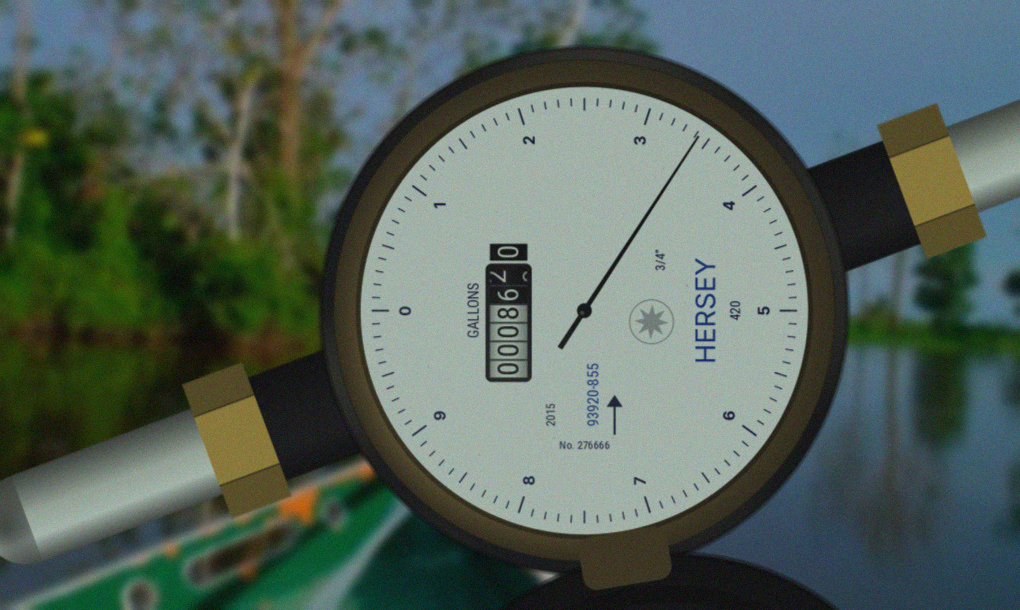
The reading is 8623.4 (gal)
